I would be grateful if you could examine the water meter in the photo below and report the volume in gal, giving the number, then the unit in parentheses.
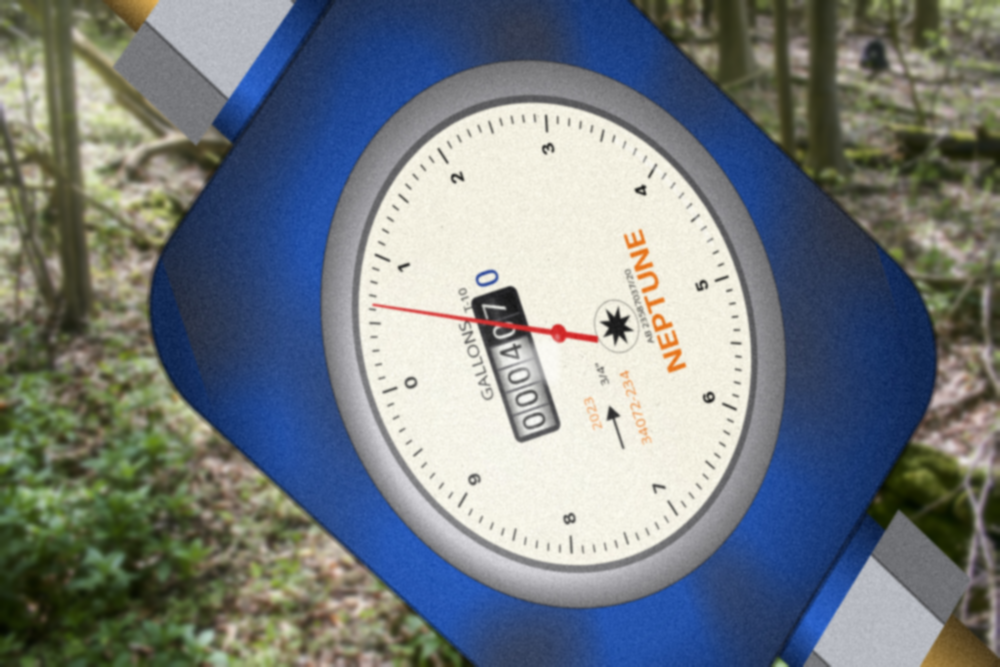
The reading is 4070.6 (gal)
